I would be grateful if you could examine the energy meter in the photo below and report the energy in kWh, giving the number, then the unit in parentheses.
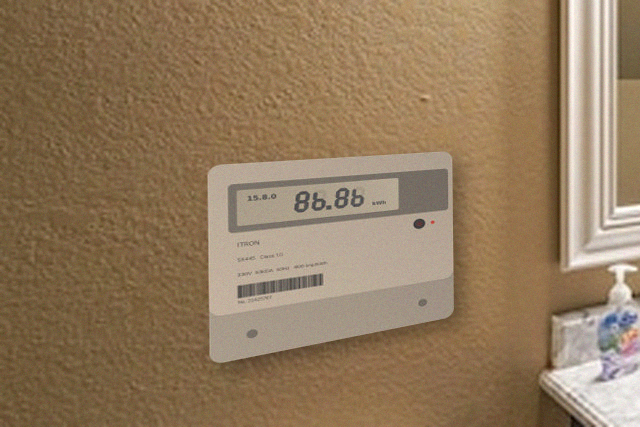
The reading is 86.86 (kWh)
